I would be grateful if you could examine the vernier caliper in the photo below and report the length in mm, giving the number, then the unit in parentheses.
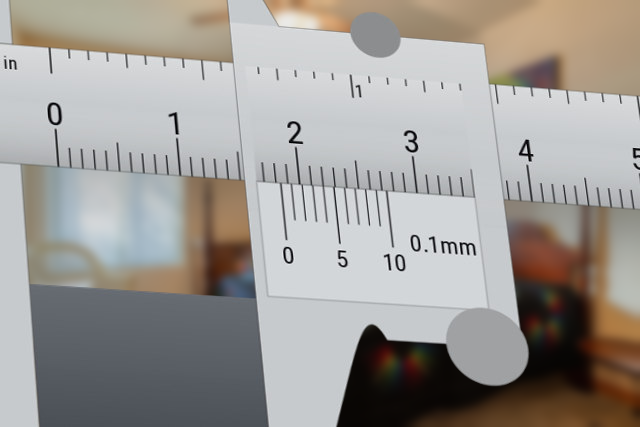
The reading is 18.4 (mm)
